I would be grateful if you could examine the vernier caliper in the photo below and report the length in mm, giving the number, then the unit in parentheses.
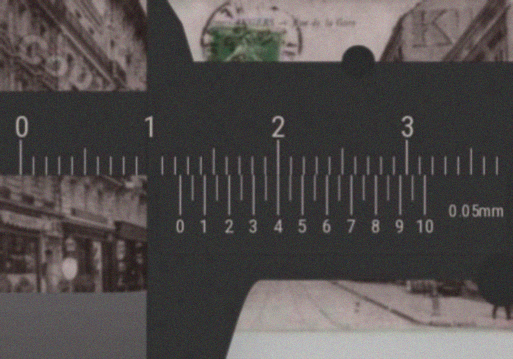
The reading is 12.4 (mm)
